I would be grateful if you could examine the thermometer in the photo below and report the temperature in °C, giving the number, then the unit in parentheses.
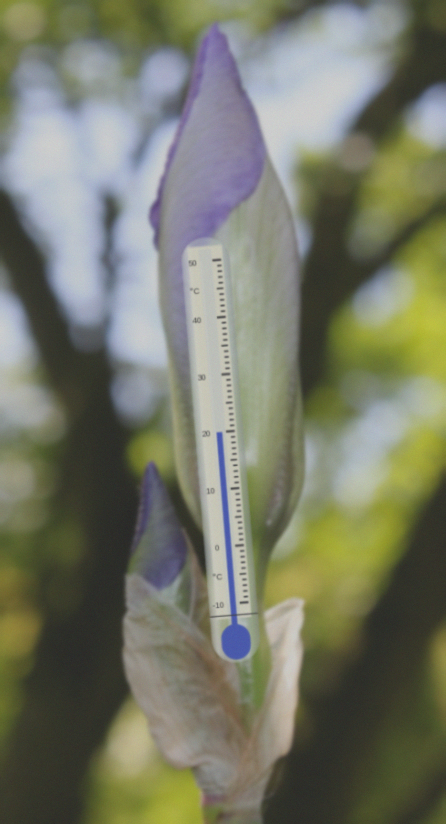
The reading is 20 (°C)
